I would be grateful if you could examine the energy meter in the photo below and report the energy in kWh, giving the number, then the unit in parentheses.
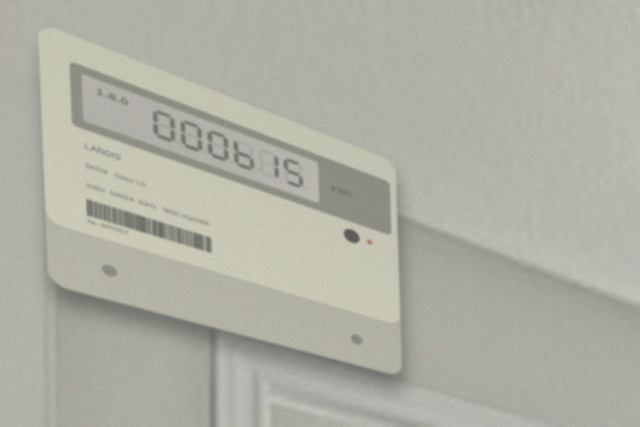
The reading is 615 (kWh)
